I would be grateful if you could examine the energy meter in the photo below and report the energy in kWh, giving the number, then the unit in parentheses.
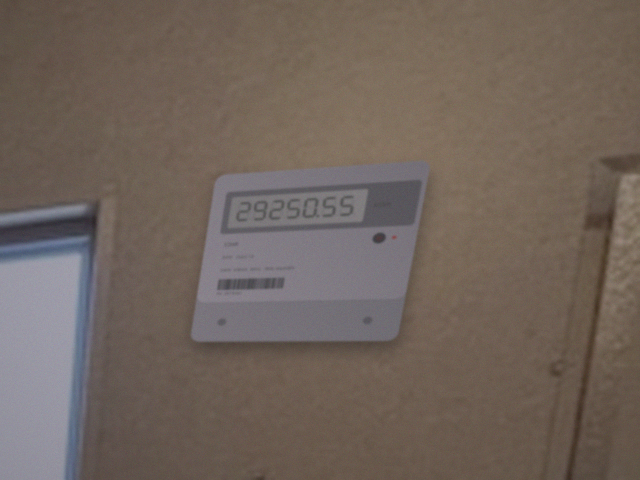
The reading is 29250.55 (kWh)
